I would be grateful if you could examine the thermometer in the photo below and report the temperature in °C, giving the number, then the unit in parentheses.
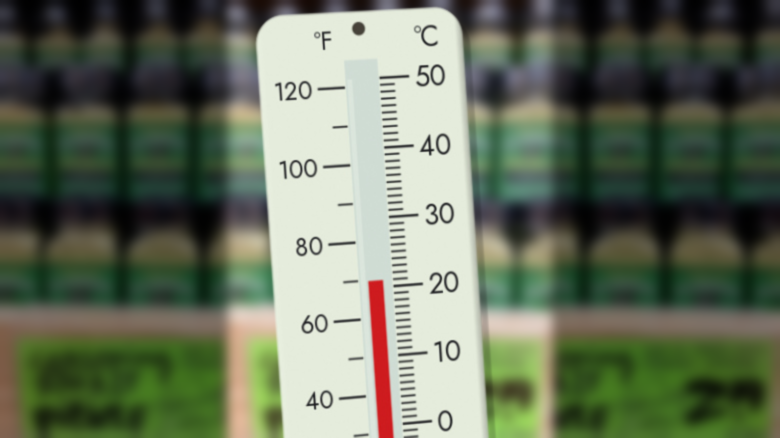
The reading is 21 (°C)
